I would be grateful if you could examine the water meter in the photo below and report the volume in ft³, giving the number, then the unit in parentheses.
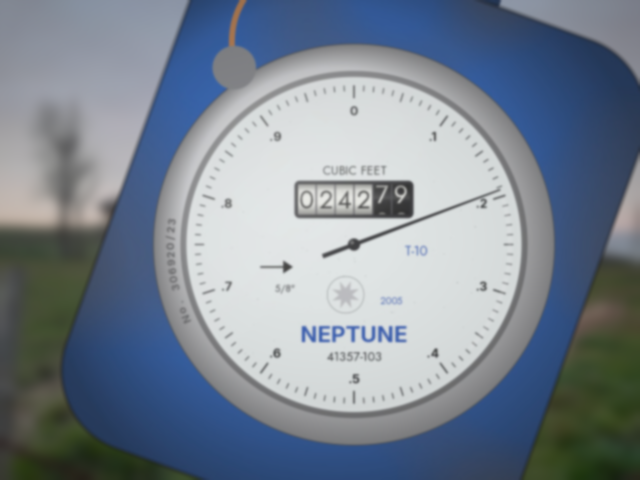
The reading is 24279.19 (ft³)
